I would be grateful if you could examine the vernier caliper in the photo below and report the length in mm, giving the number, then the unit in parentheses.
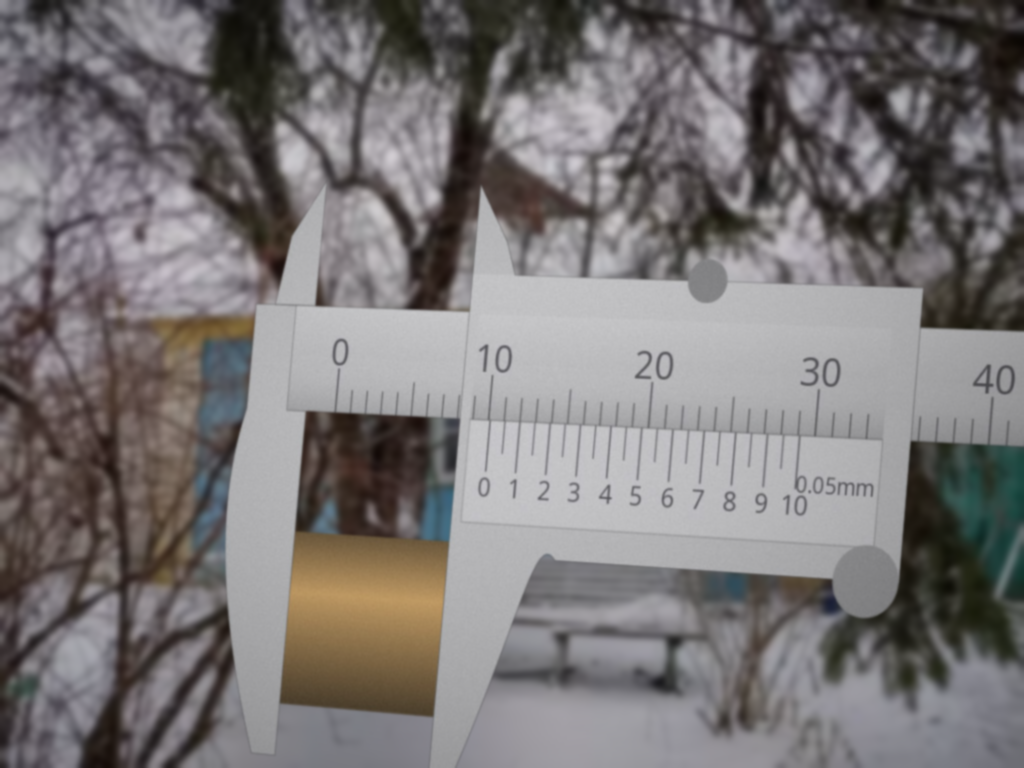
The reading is 10.1 (mm)
